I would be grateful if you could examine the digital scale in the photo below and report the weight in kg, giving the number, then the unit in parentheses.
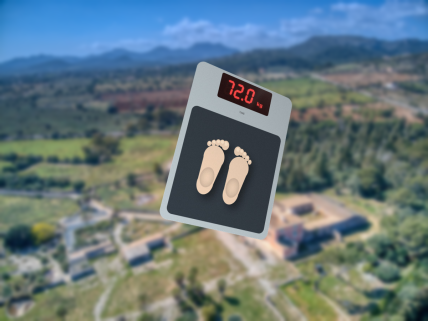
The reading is 72.0 (kg)
